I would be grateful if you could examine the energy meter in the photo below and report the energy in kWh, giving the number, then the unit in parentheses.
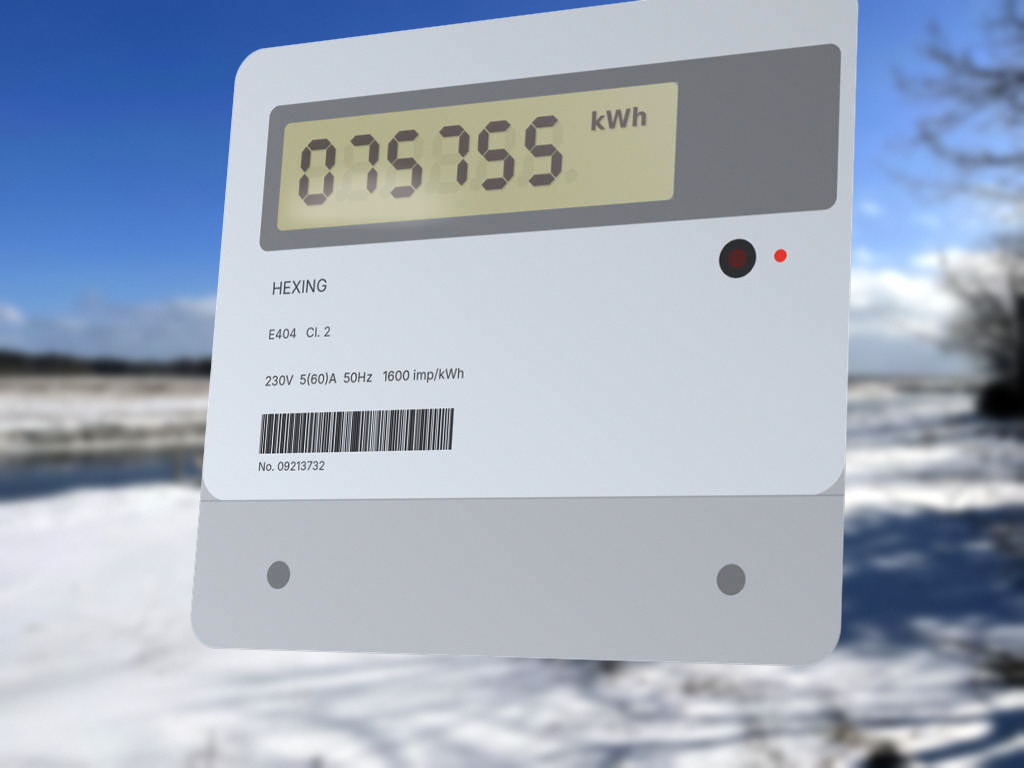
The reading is 75755 (kWh)
